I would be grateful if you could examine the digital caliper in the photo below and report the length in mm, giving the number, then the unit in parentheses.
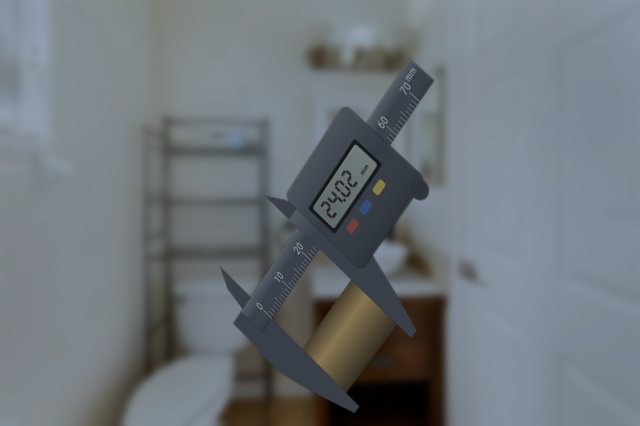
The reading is 24.02 (mm)
